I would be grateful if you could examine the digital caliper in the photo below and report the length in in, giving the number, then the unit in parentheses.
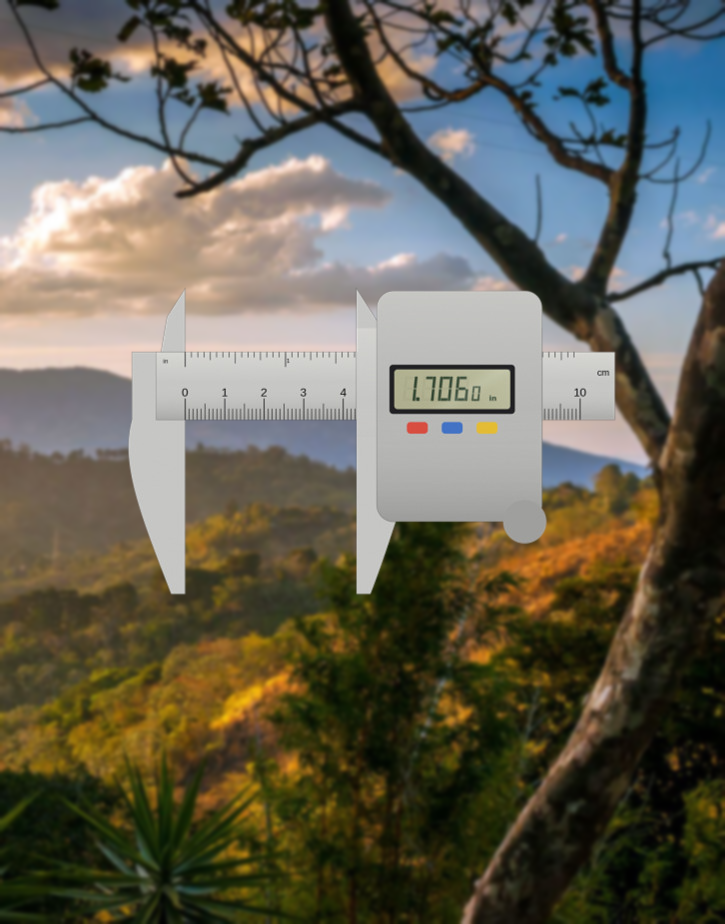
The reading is 1.7060 (in)
